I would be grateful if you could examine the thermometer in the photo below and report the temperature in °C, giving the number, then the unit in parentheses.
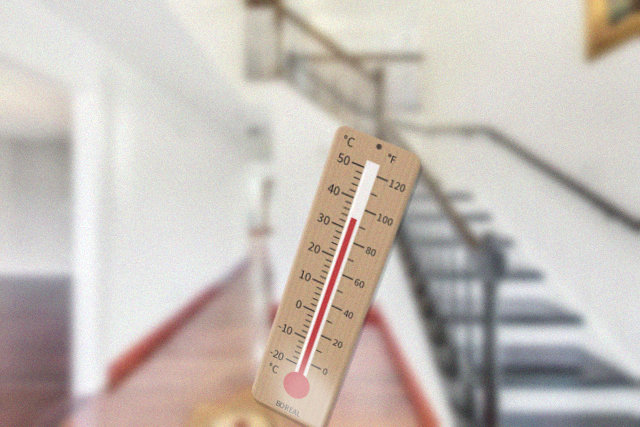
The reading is 34 (°C)
